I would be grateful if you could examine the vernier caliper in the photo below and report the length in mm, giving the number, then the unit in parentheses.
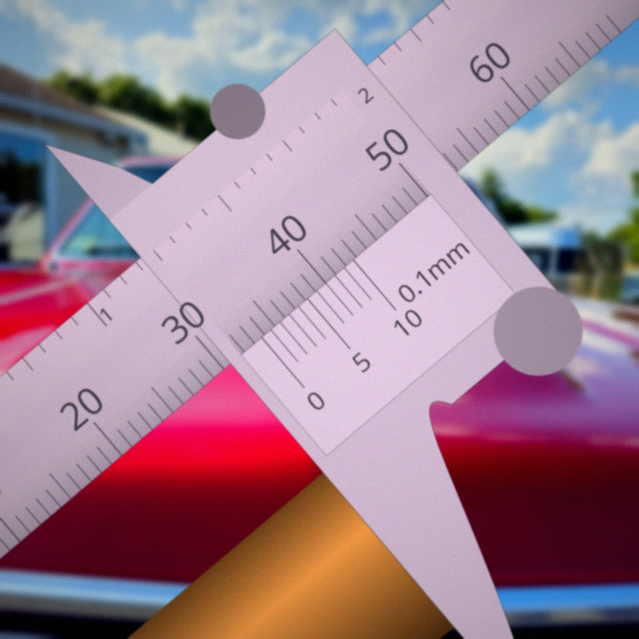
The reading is 33.7 (mm)
